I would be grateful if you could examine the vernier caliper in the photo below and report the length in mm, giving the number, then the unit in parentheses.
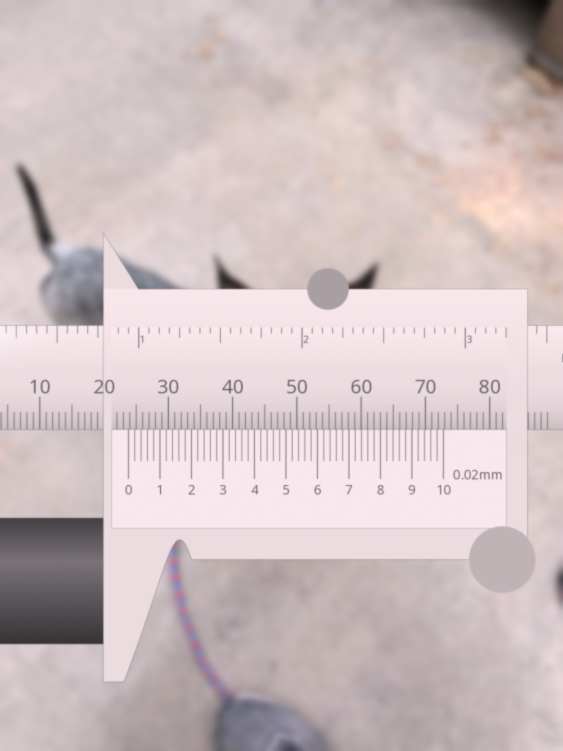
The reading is 23.8 (mm)
